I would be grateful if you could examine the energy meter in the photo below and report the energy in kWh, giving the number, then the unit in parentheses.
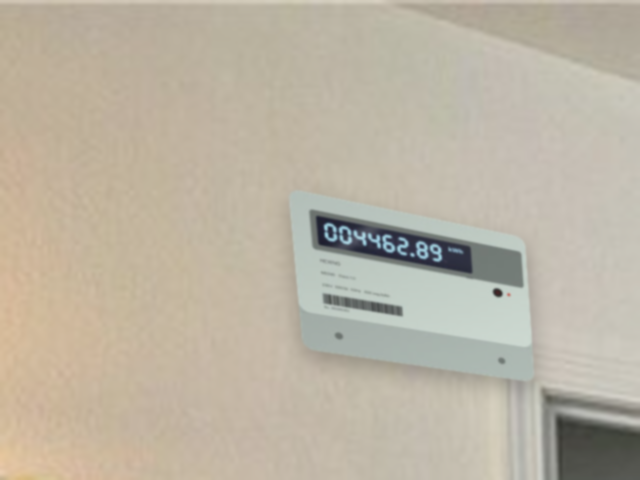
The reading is 4462.89 (kWh)
